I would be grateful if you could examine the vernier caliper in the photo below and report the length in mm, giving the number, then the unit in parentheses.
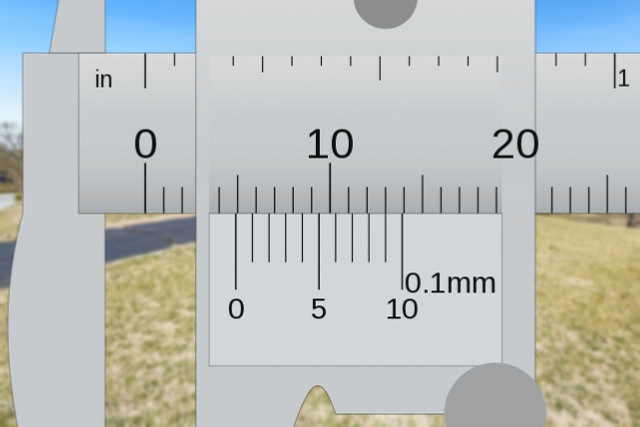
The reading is 4.9 (mm)
